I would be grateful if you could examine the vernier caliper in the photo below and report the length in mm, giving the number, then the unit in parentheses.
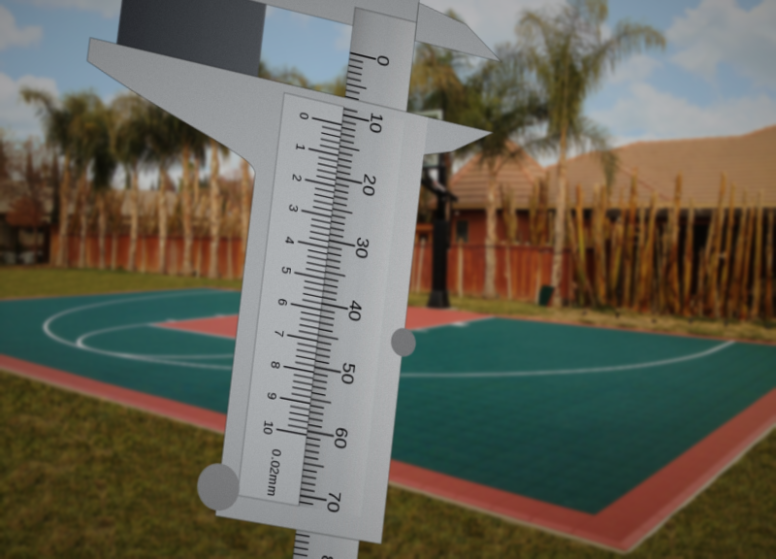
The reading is 11.6 (mm)
